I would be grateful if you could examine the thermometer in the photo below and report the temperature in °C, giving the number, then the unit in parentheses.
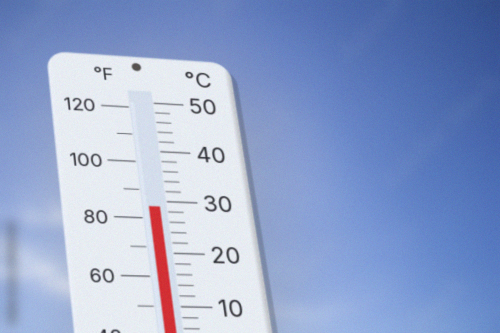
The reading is 29 (°C)
